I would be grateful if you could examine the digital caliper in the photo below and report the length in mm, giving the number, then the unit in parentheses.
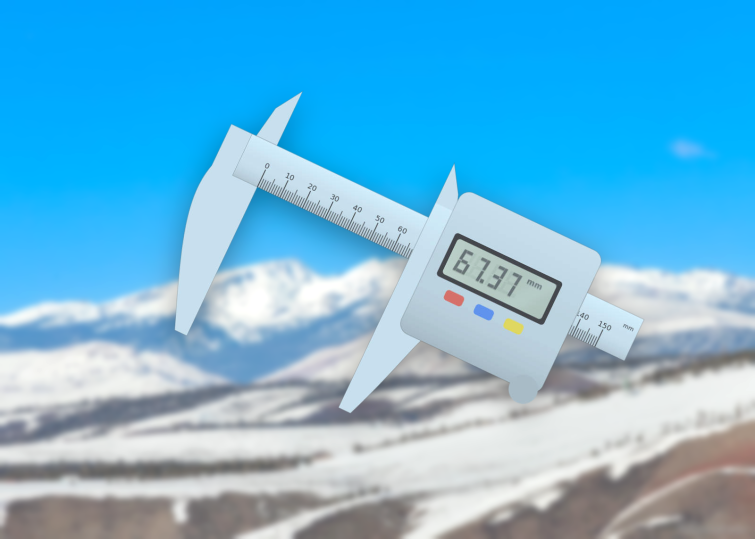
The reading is 67.37 (mm)
